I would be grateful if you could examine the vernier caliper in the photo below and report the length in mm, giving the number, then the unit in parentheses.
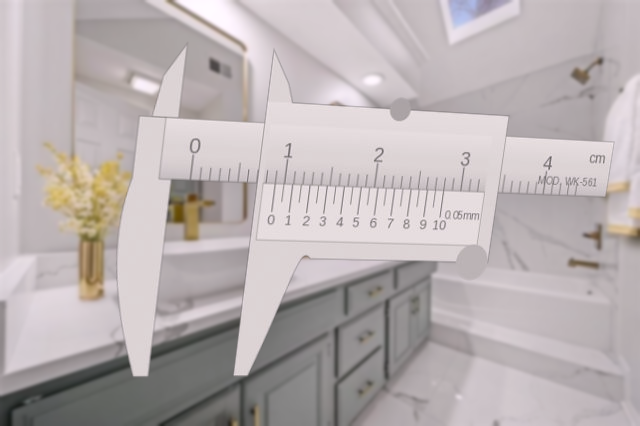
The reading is 9.0 (mm)
